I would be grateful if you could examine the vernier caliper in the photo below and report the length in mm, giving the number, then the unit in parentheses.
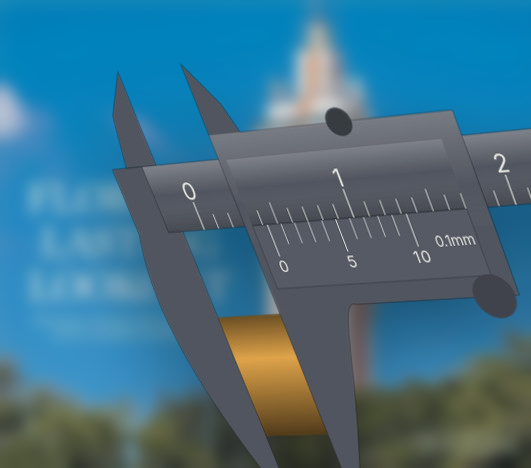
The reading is 4.3 (mm)
